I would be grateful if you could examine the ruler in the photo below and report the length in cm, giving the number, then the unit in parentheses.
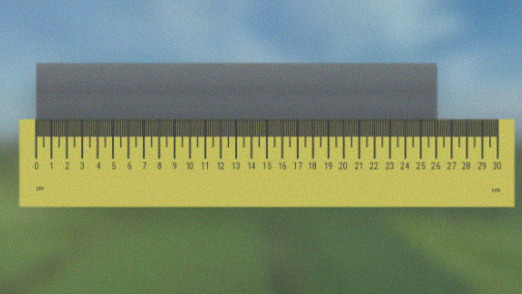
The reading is 26 (cm)
